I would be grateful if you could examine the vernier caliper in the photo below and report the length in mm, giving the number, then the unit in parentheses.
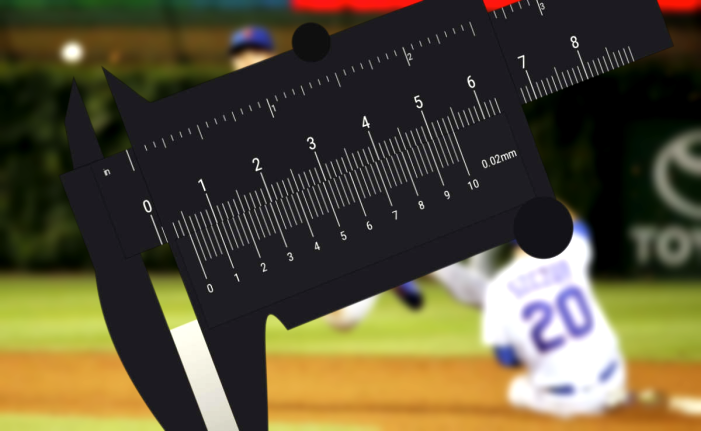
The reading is 5.0 (mm)
